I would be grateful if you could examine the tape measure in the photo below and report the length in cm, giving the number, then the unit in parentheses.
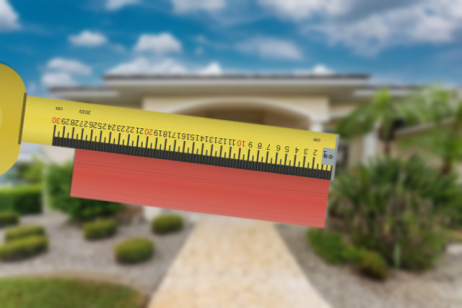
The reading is 27.5 (cm)
